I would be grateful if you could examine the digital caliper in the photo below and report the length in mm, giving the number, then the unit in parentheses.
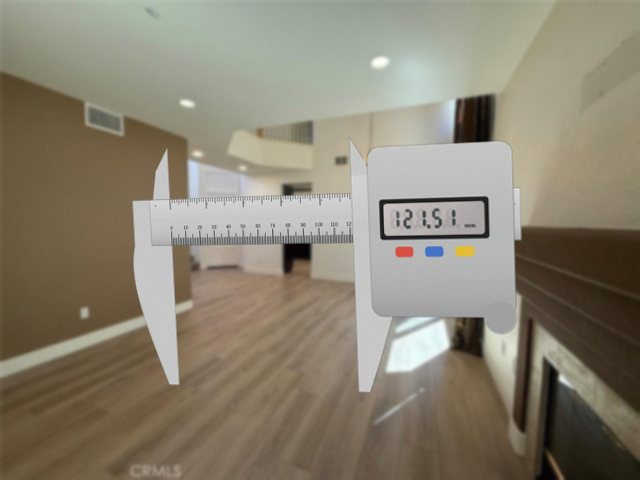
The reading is 121.51 (mm)
